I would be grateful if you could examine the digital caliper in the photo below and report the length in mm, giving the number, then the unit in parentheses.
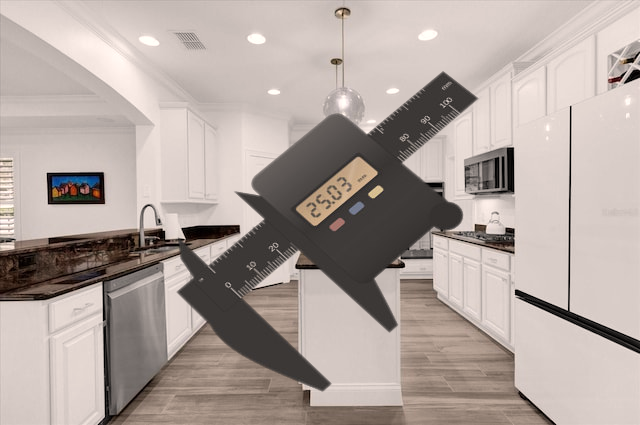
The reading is 25.03 (mm)
